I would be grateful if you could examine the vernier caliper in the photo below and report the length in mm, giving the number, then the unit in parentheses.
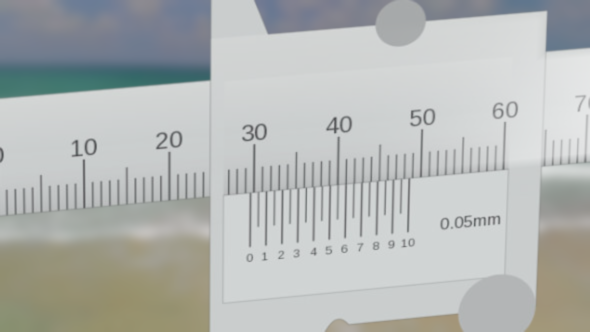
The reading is 29.6 (mm)
